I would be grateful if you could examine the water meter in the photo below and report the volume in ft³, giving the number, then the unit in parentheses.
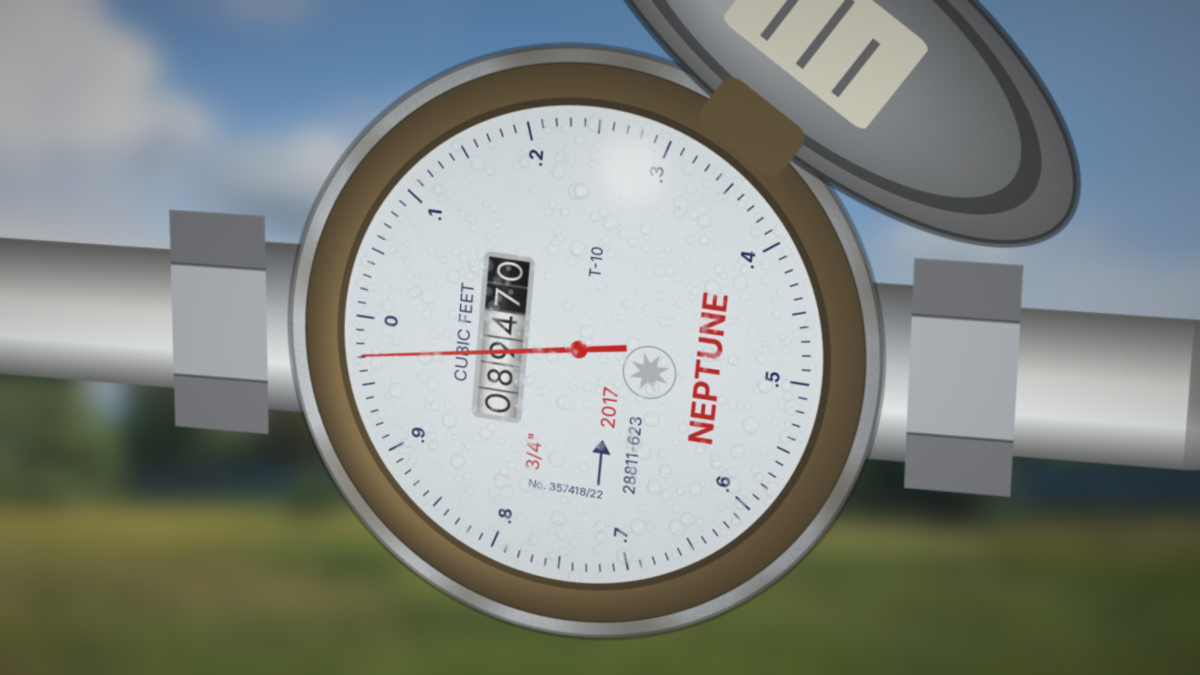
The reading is 89469.97 (ft³)
